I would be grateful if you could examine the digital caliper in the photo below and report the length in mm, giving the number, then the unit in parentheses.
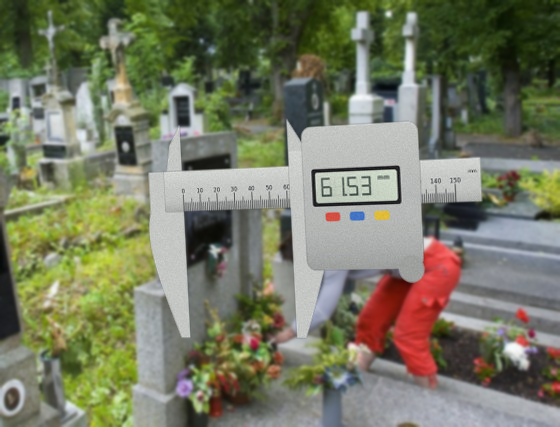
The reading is 61.53 (mm)
